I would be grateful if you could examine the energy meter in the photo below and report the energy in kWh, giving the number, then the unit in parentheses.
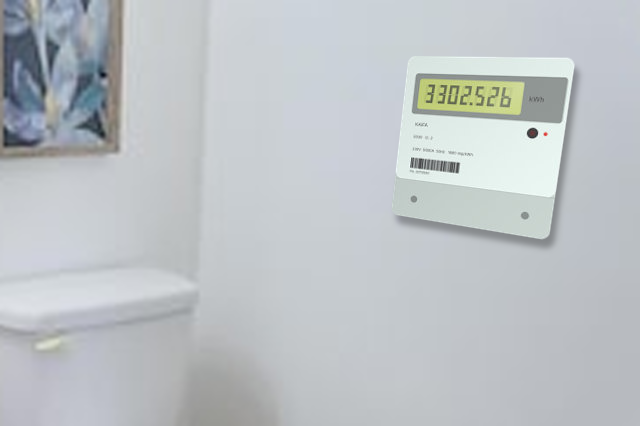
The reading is 3302.526 (kWh)
